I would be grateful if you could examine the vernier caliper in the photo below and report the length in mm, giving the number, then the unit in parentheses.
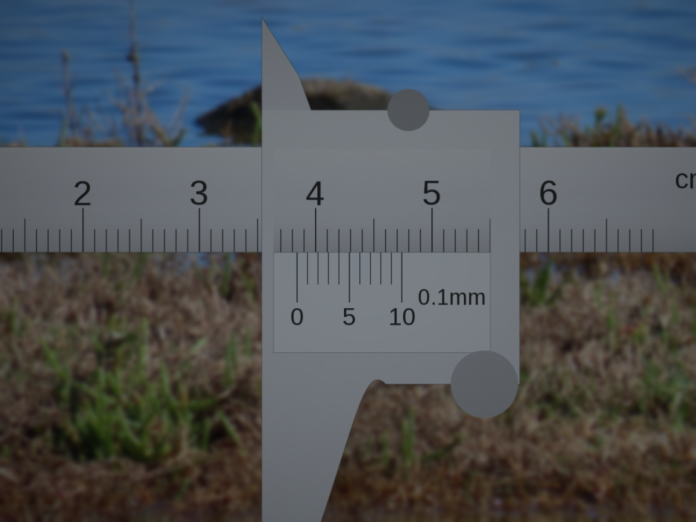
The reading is 38.4 (mm)
